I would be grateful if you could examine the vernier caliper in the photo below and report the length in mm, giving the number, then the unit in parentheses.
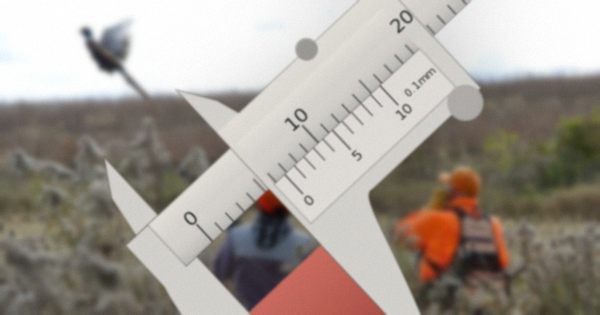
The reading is 6.8 (mm)
